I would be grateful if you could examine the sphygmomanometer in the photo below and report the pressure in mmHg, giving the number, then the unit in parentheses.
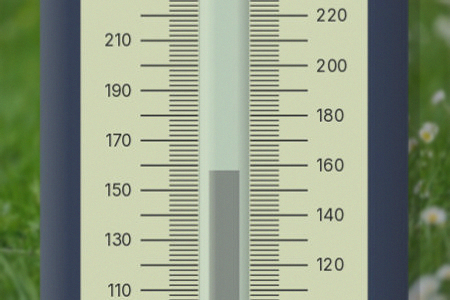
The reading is 158 (mmHg)
